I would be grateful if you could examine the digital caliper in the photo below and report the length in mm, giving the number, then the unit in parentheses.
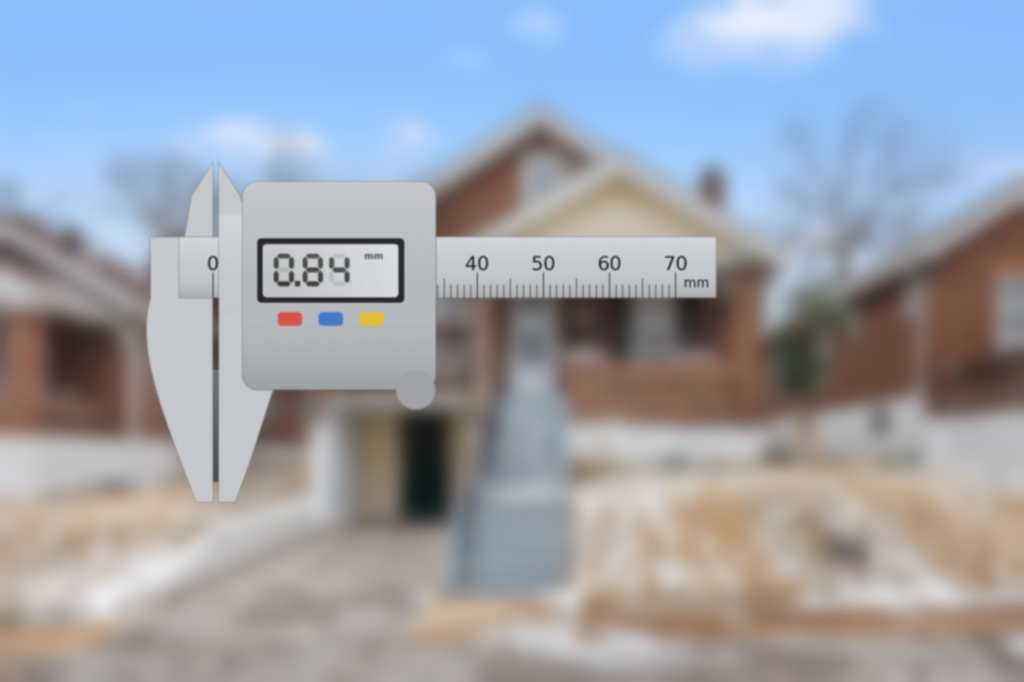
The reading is 0.84 (mm)
